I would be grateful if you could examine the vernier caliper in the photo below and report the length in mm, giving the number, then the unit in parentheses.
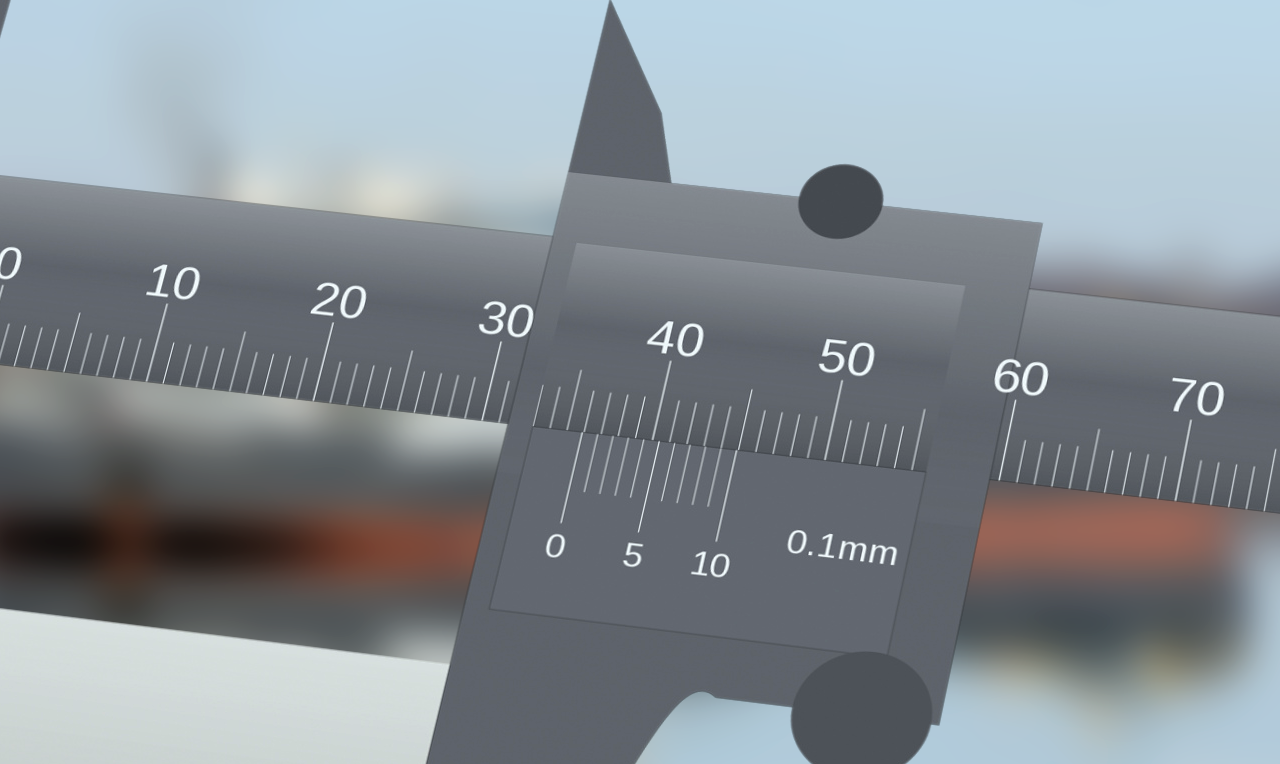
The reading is 35.9 (mm)
